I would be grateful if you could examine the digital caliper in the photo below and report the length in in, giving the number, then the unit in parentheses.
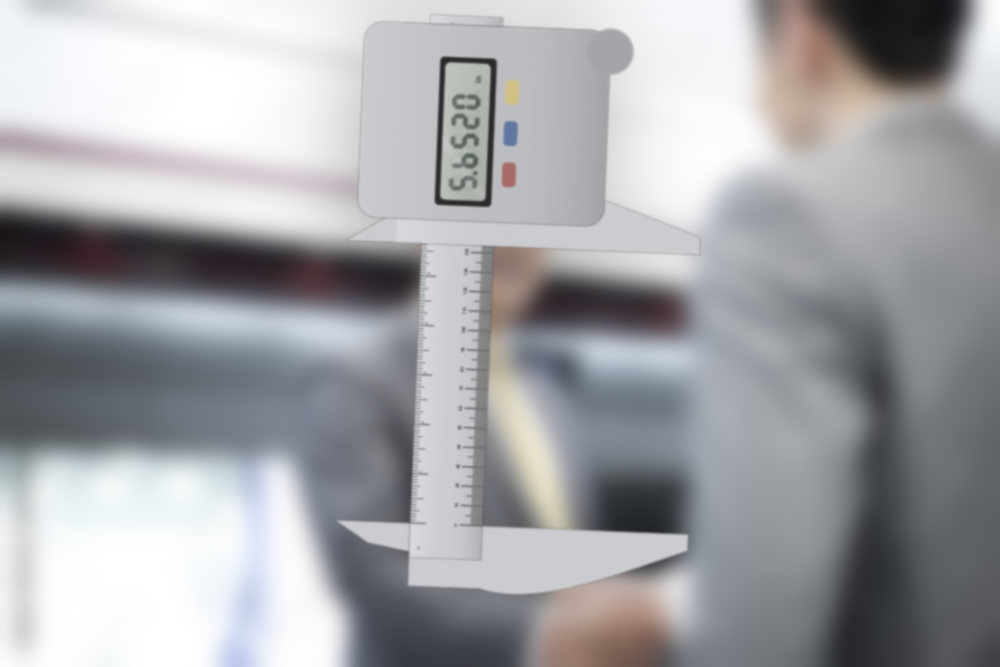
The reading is 5.6520 (in)
